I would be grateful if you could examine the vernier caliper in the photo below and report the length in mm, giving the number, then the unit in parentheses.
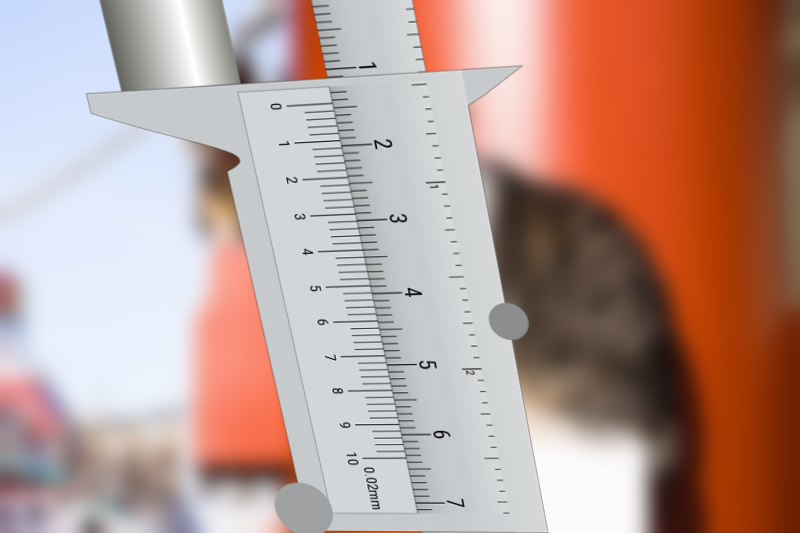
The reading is 14.4 (mm)
